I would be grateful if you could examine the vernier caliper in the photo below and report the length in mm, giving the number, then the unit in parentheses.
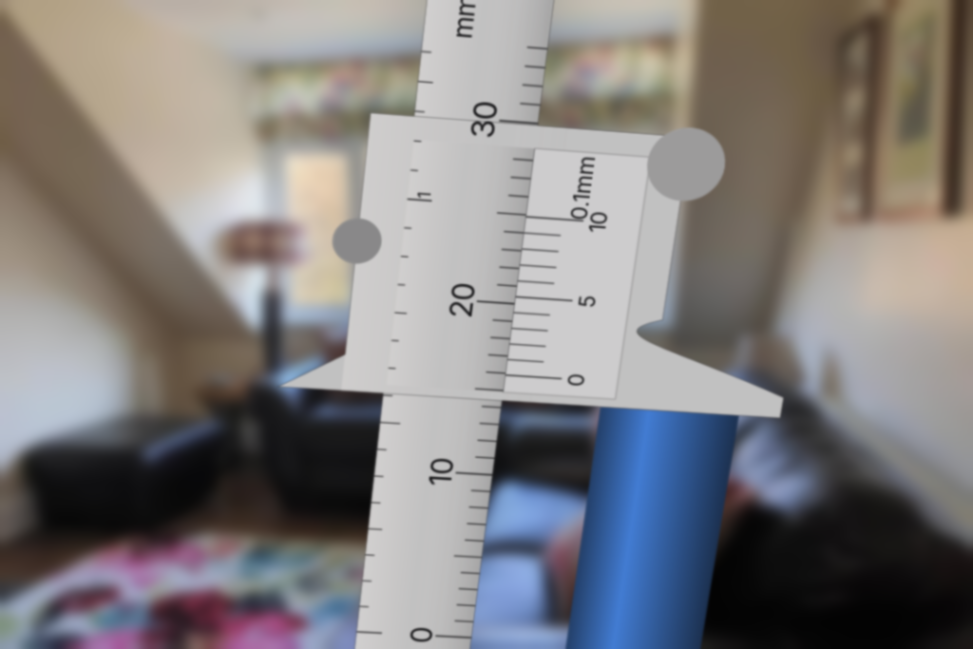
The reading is 15.9 (mm)
